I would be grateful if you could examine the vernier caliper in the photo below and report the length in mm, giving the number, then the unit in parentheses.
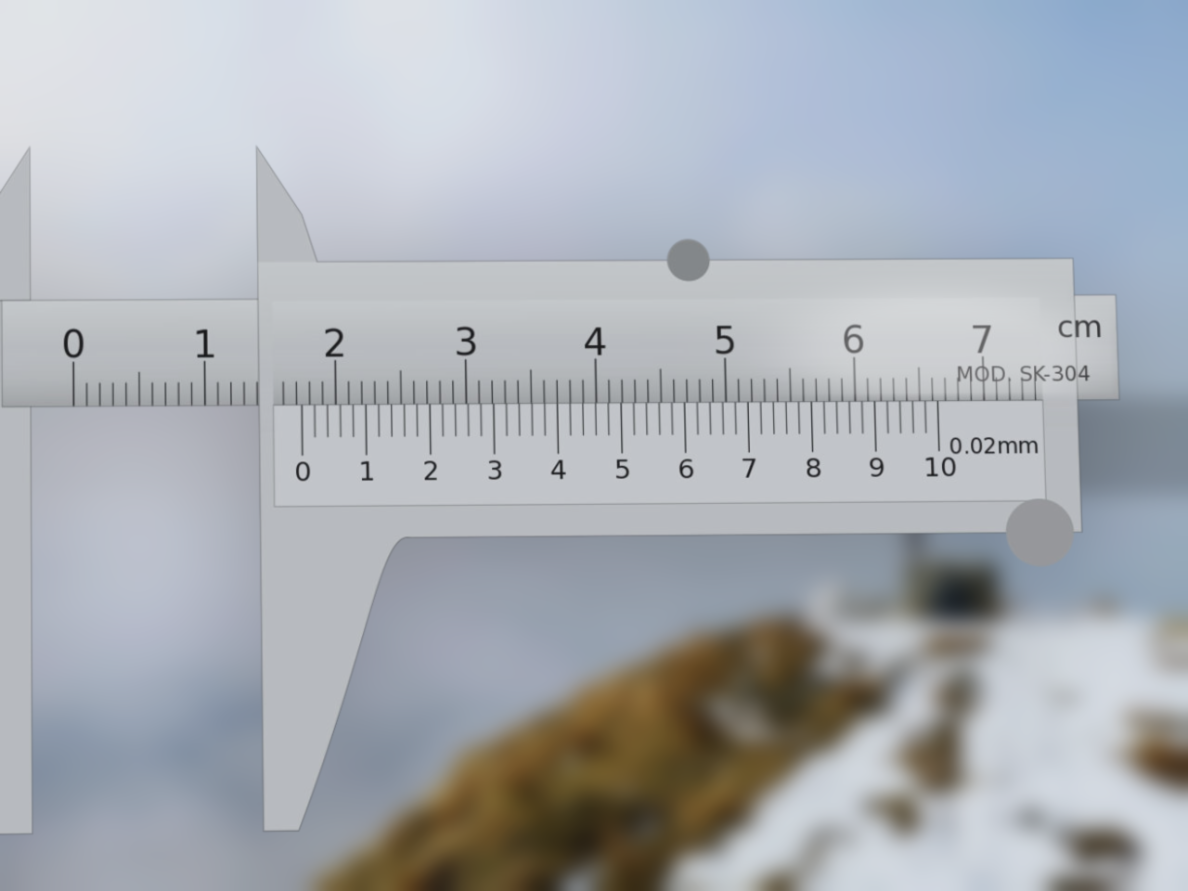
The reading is 17.4 (mm)
